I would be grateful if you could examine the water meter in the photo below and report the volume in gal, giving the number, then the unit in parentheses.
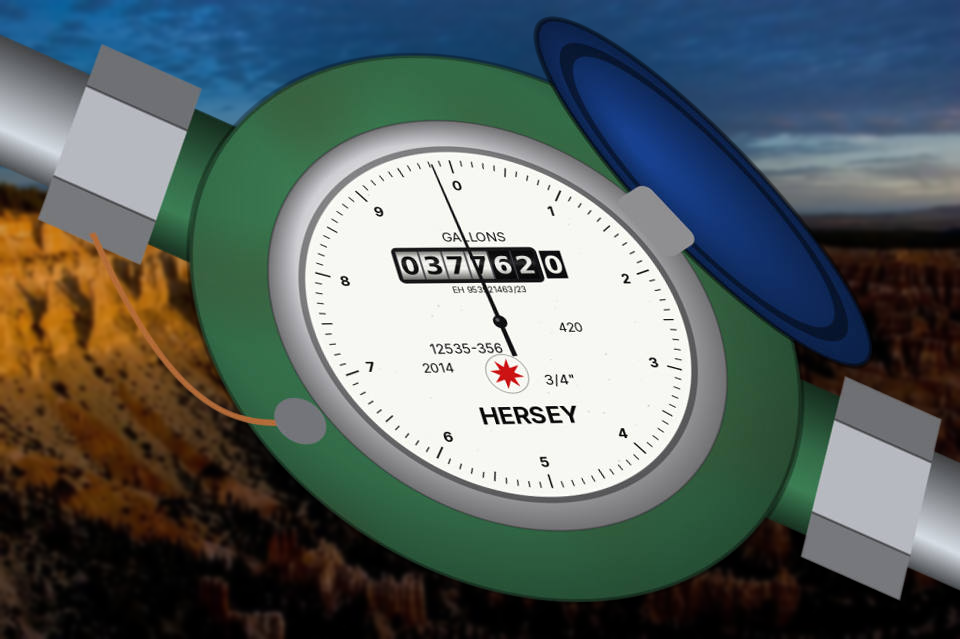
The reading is 377619.8 (gal)
